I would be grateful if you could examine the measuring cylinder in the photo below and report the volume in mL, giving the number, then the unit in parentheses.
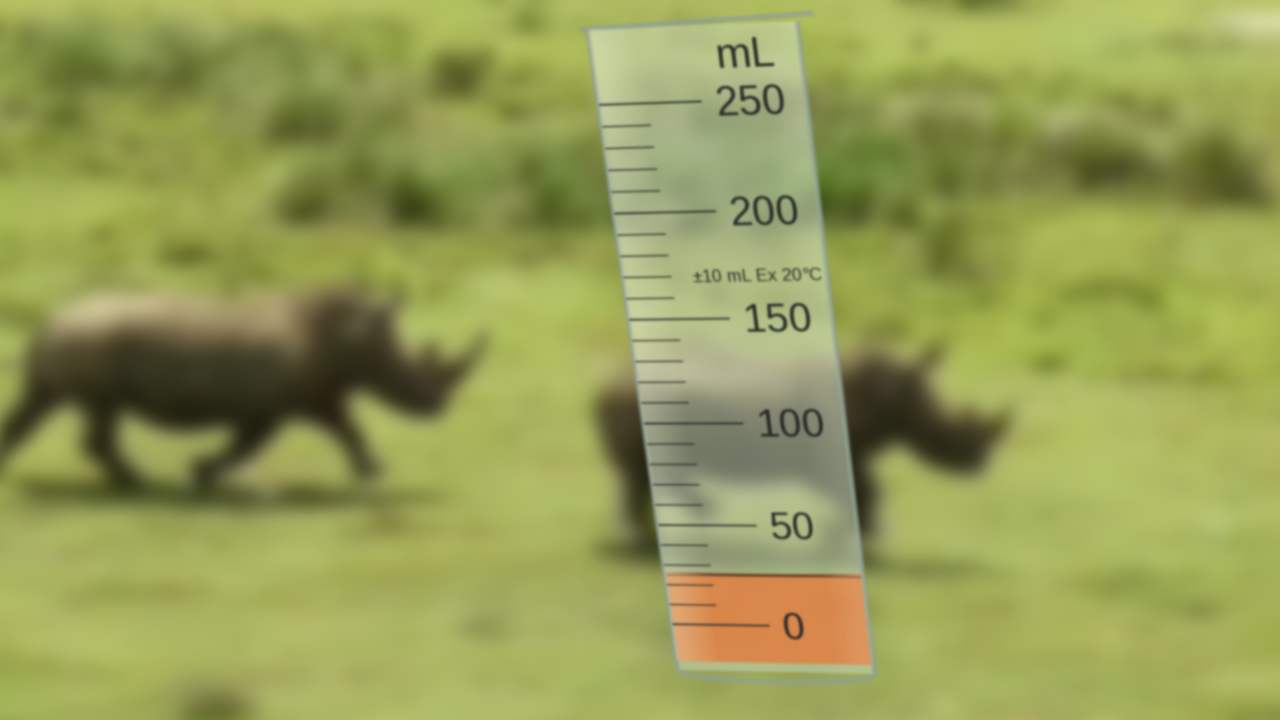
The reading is 25 (mL)
